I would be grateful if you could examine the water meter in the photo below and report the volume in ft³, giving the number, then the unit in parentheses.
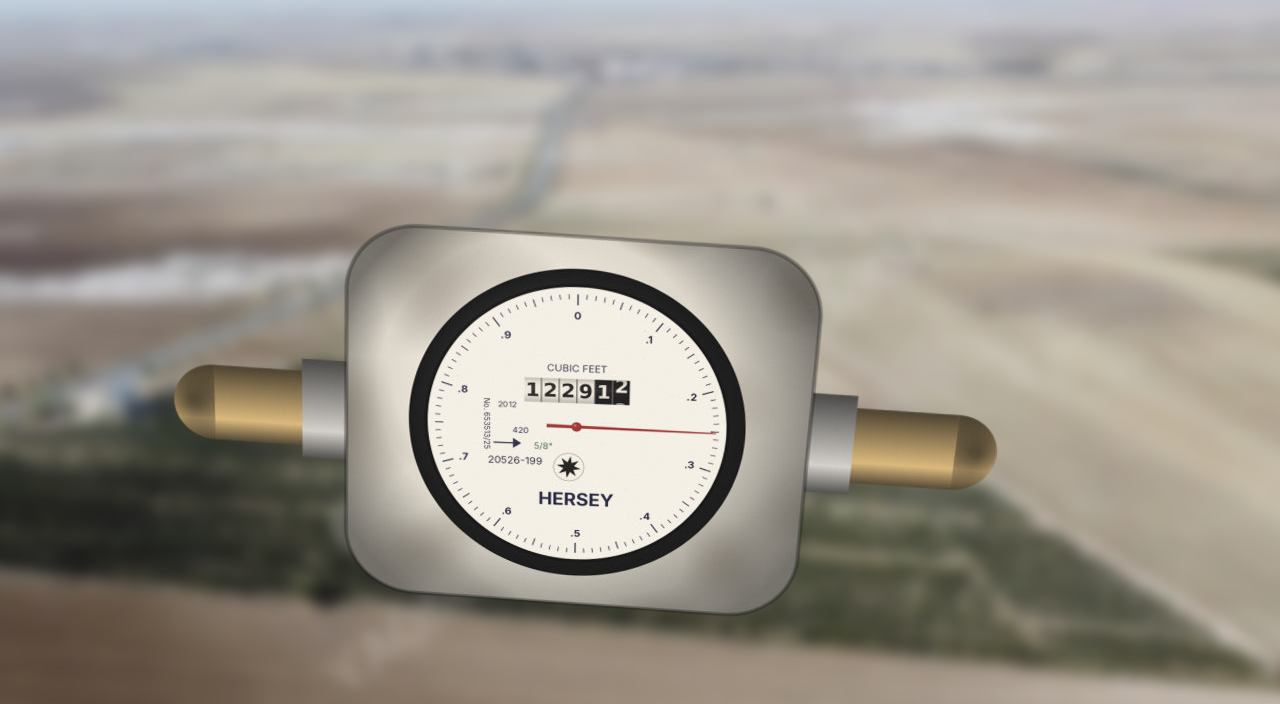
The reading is 122912.25 (ft³)
